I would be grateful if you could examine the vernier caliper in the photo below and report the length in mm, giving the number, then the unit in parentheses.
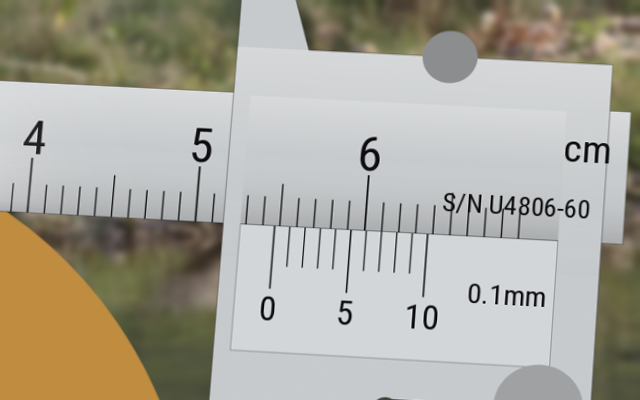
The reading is 54.7 (mm)
